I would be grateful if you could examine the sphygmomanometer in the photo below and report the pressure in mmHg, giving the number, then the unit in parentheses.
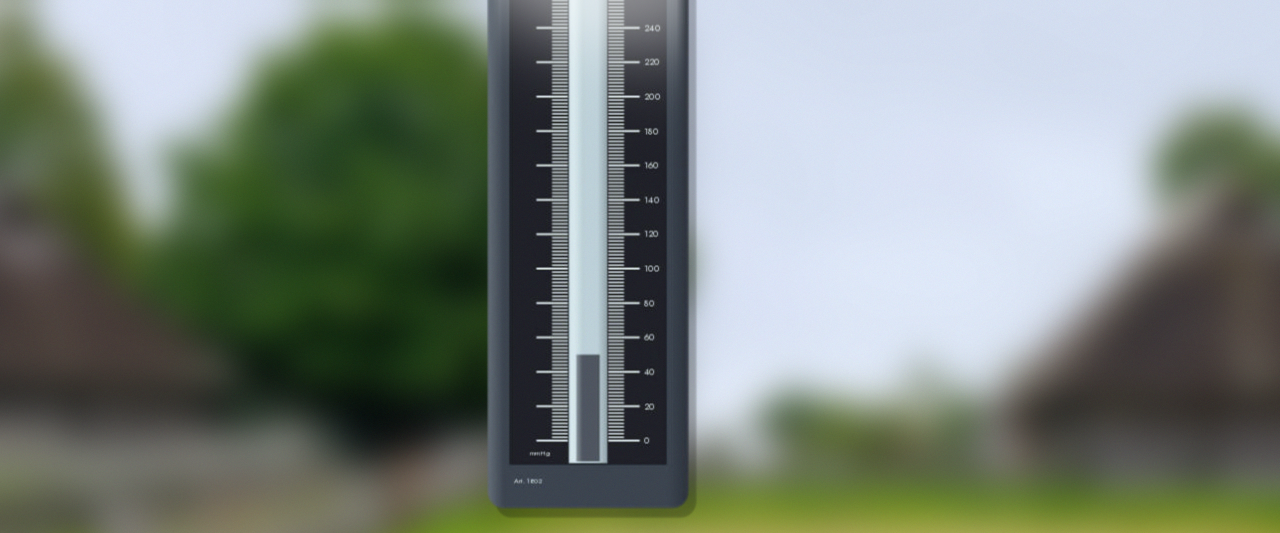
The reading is 50 (mmHg)
